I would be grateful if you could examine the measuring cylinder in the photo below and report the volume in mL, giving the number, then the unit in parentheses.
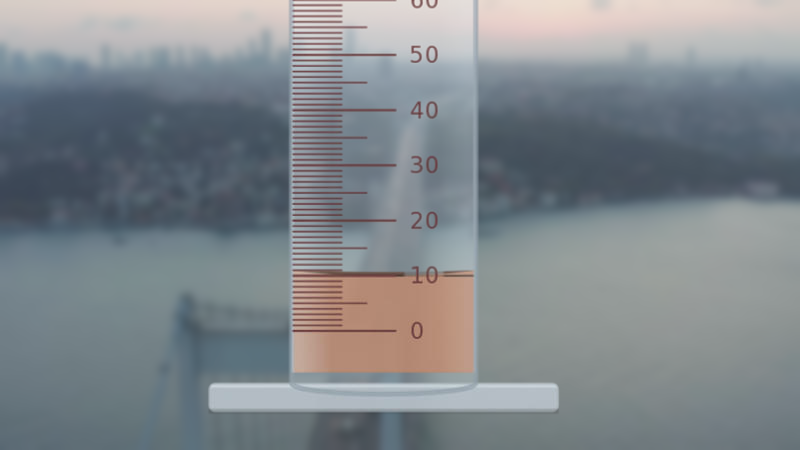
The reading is 10 (mL)
